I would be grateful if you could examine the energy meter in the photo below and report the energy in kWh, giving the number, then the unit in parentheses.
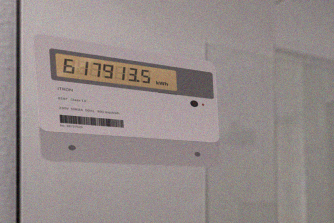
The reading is 617913.5 (kWh)
